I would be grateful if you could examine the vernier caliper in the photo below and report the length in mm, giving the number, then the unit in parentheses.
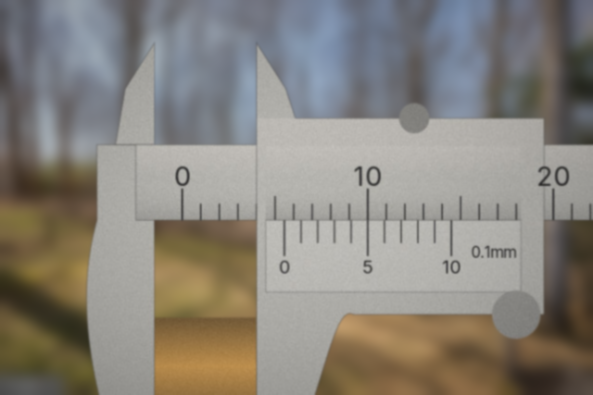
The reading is 5.5 (mm)
